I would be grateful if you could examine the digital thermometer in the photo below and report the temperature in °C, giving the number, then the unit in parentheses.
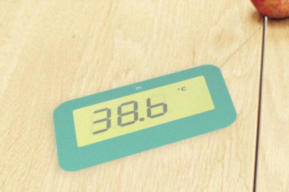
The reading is 38.6 (°C)
